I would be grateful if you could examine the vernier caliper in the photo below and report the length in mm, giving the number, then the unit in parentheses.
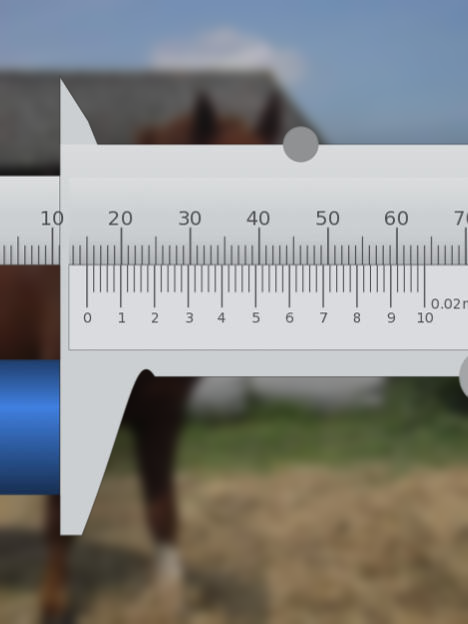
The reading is 15.0 (mm)
